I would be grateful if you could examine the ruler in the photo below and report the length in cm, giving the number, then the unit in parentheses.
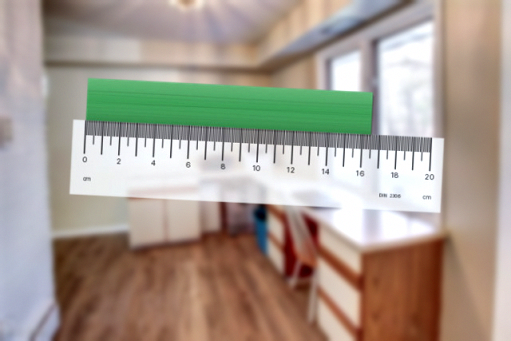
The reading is 16.5 (cm)
